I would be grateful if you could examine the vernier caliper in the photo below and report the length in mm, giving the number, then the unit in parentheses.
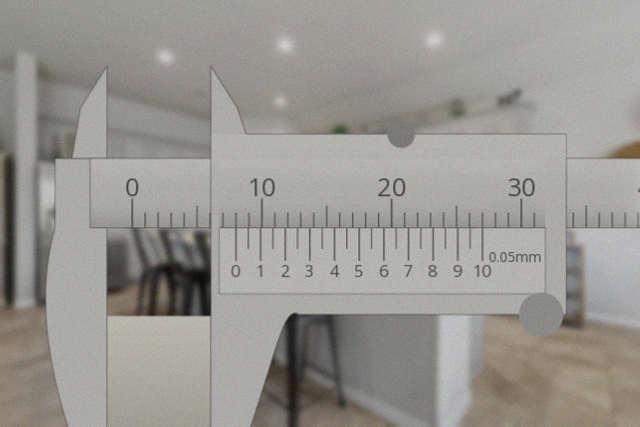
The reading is 8.0 (mm)
